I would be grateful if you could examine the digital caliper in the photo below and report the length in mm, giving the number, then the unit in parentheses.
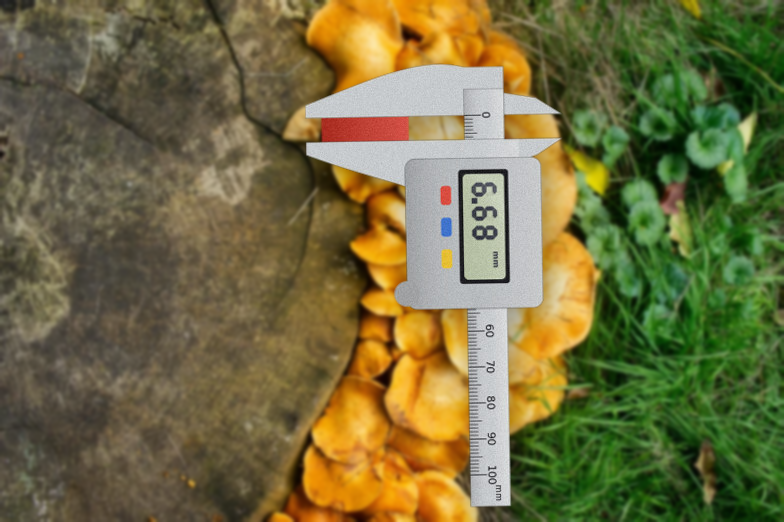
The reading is 6.68 (mm)
